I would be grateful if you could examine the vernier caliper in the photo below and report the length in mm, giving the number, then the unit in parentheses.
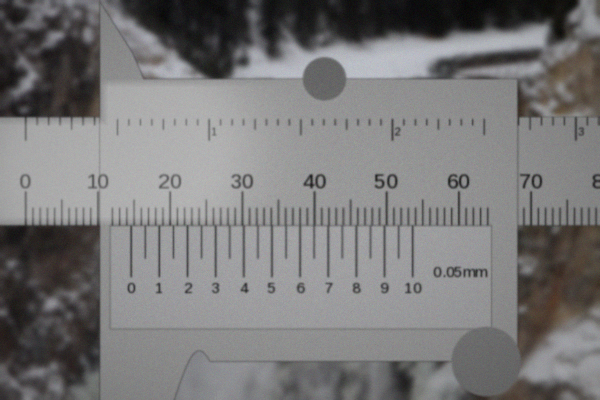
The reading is 14.6 (mm)
